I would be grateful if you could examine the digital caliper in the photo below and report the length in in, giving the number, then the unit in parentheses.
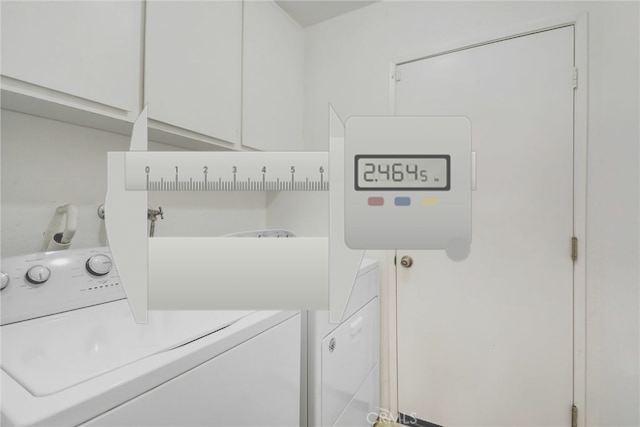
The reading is 2.4645 (in)
